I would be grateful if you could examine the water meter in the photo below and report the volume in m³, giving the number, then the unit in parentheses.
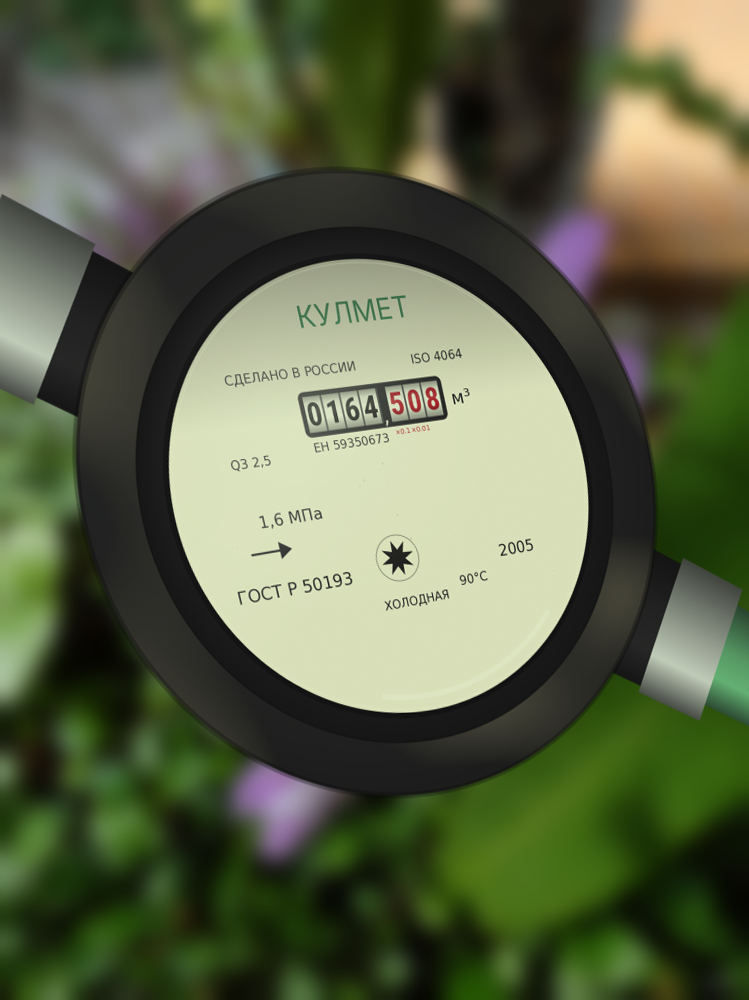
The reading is 164.508 (m³)
